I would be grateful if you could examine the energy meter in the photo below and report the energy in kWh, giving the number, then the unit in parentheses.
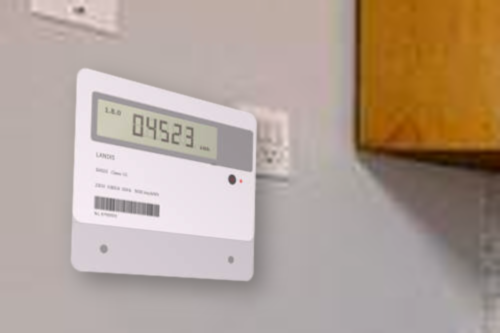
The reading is 4523 (kWh)
